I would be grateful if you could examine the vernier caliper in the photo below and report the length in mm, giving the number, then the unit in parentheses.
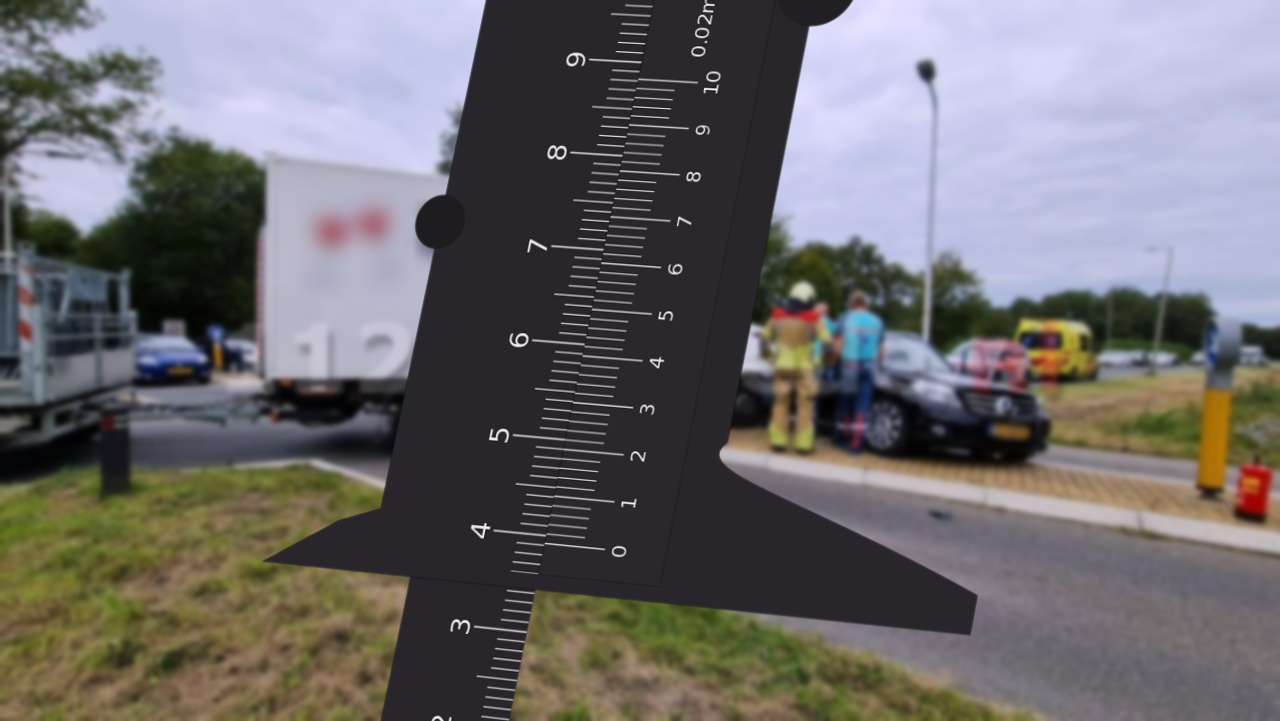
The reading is 39.2 (mm)
